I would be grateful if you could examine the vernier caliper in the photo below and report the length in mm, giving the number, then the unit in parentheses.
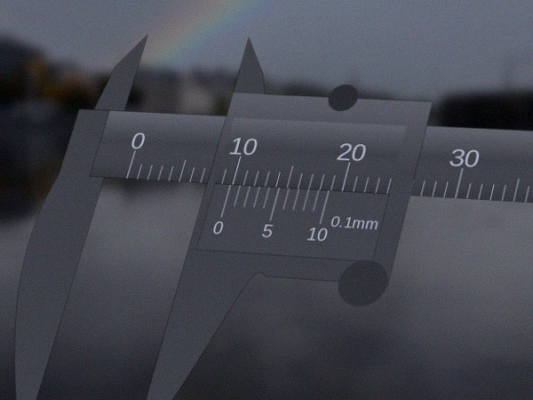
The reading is 9.8 (mm)
